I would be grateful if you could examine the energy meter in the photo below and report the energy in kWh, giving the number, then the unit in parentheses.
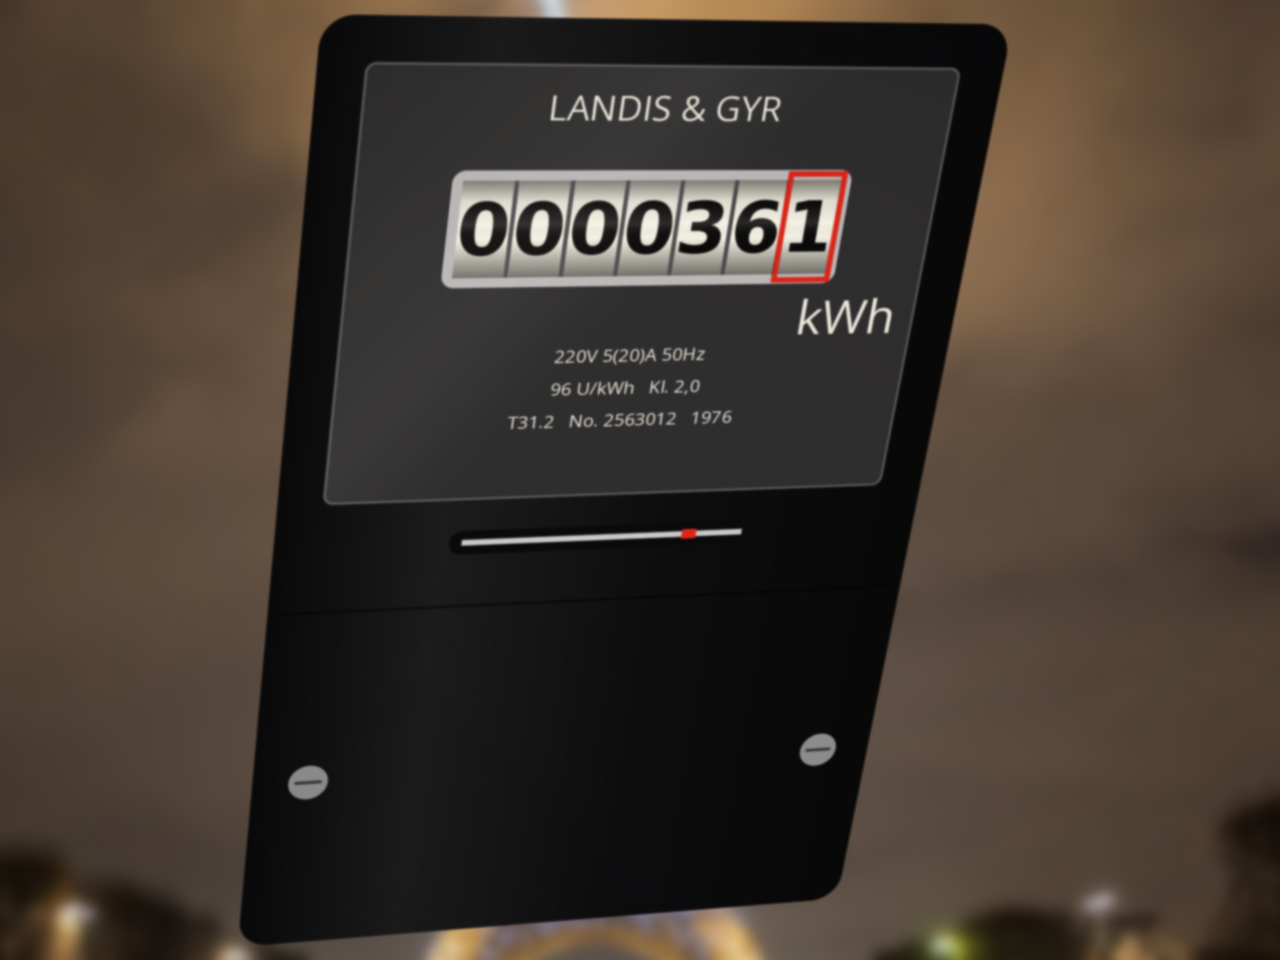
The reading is 36.1 (kWh)
